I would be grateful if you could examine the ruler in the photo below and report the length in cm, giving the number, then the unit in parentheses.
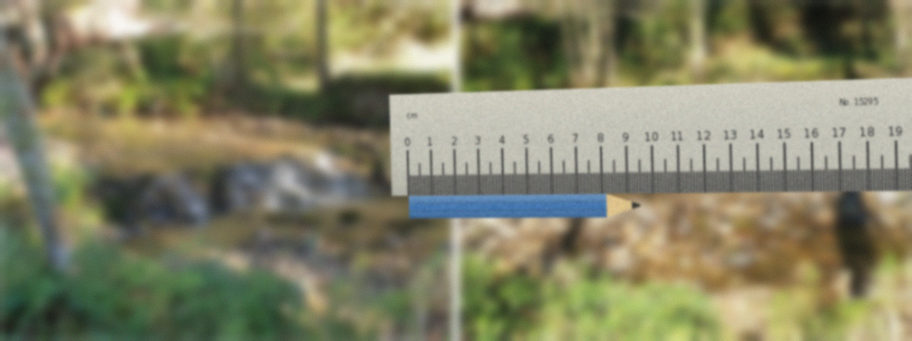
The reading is 9.5 (cm)
